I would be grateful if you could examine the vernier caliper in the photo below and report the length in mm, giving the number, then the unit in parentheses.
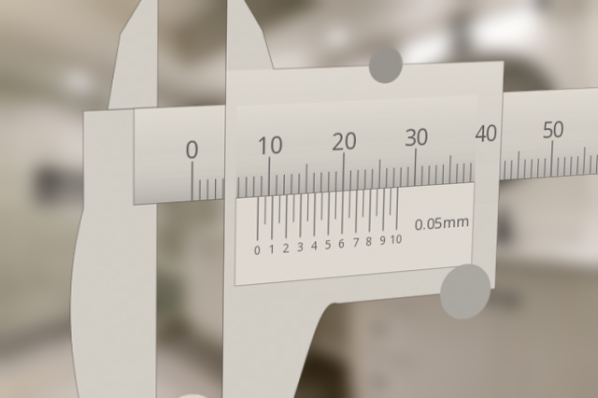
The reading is 8.6 (mm)
